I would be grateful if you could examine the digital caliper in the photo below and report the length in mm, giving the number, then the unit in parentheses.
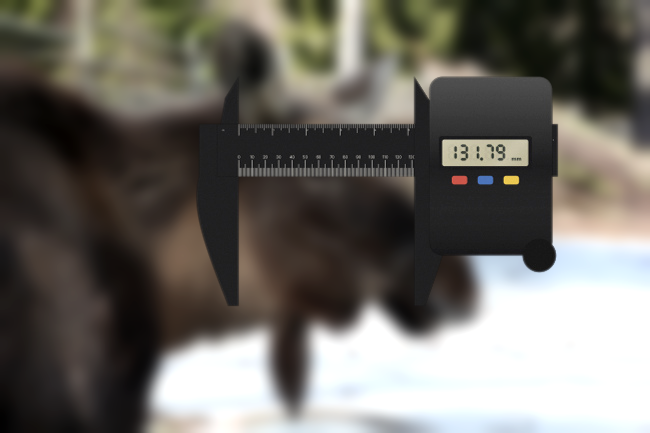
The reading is 131.79 (mm)
